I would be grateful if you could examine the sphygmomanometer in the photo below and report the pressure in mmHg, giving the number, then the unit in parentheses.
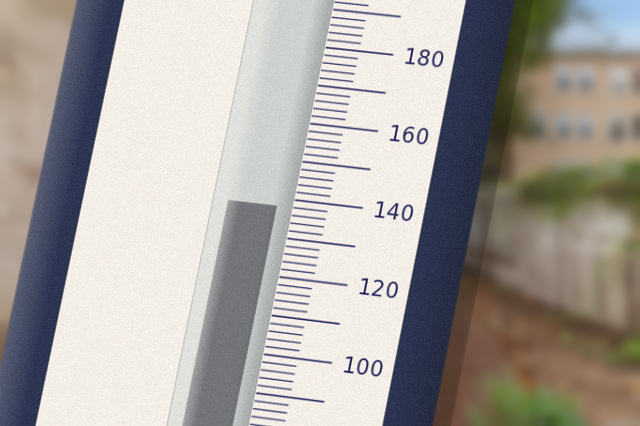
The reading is 138 (mmHg)
